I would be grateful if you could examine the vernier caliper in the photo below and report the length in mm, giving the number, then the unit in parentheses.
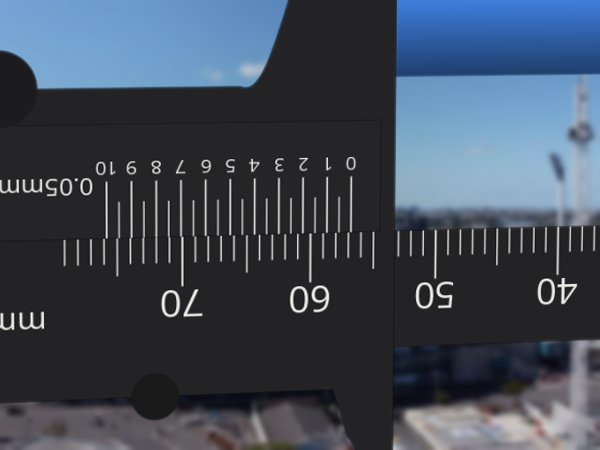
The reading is 56.8 (mm)
